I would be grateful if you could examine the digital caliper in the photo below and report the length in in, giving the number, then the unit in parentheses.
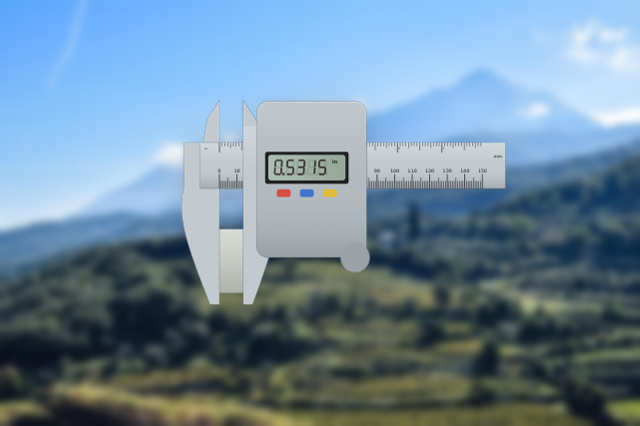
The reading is 0.5315 (in)
